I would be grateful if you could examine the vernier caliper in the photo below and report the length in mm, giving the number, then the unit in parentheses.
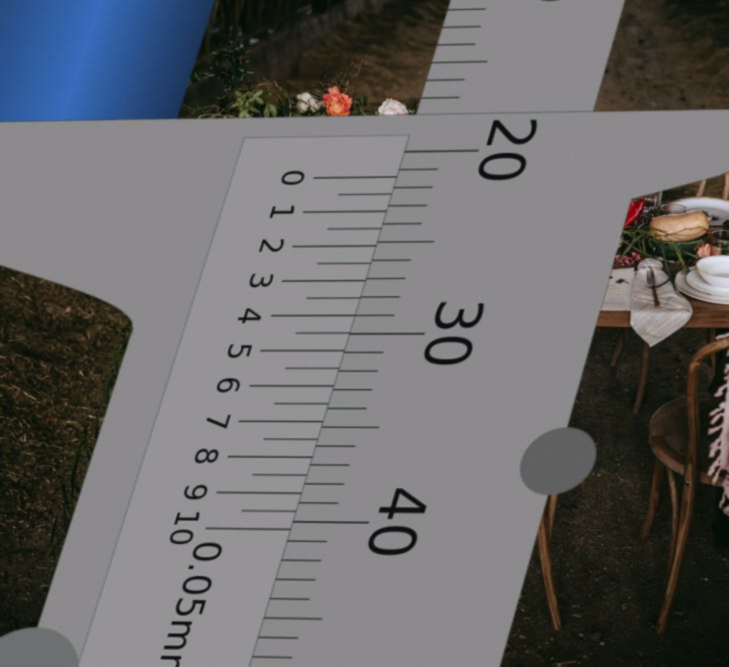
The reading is 21.4 (mm)
